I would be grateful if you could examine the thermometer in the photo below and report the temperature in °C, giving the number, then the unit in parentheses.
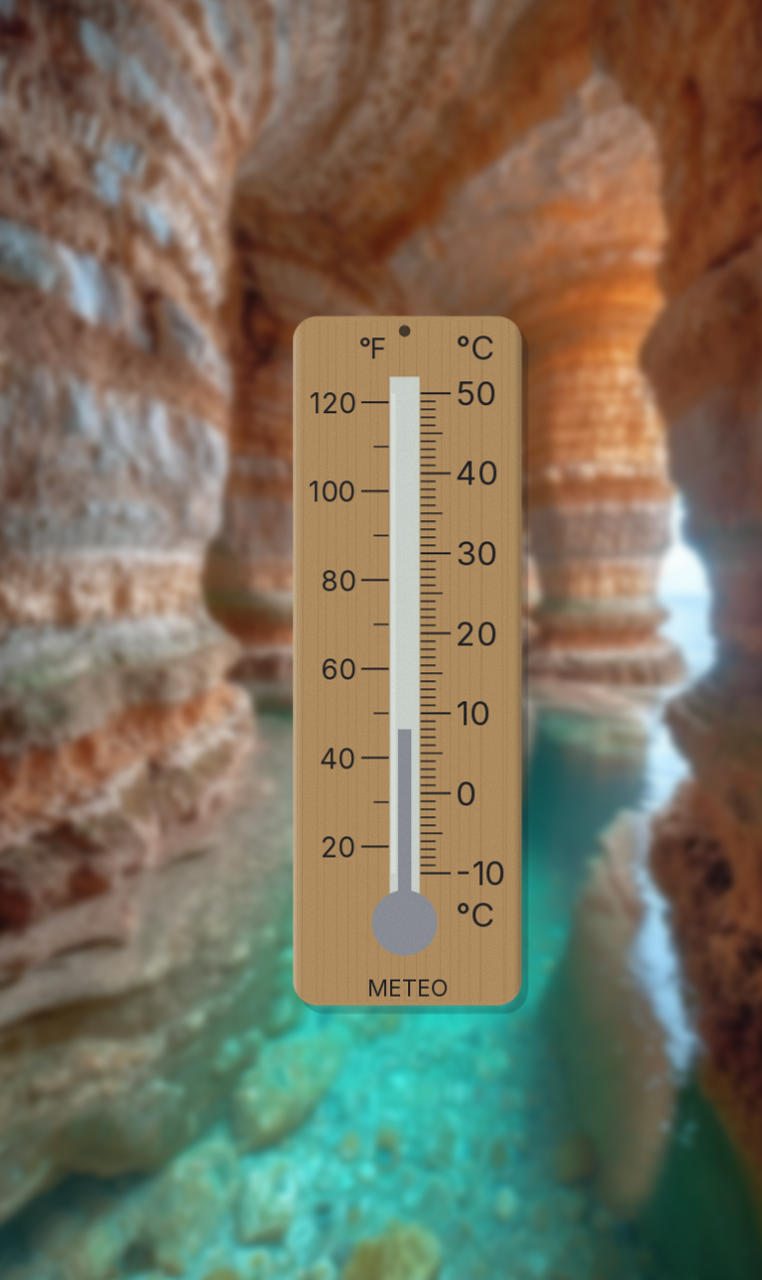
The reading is 8 (°C)
